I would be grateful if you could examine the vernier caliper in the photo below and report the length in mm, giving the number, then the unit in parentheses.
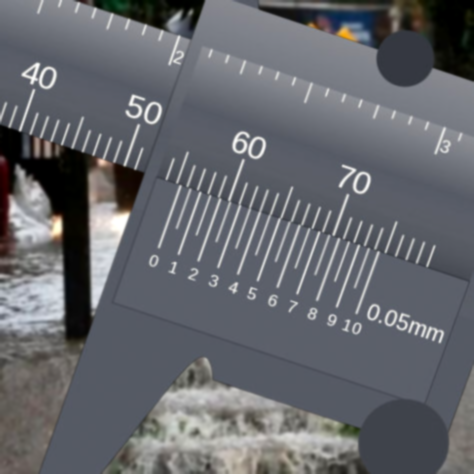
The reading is 55.4 (mm)
